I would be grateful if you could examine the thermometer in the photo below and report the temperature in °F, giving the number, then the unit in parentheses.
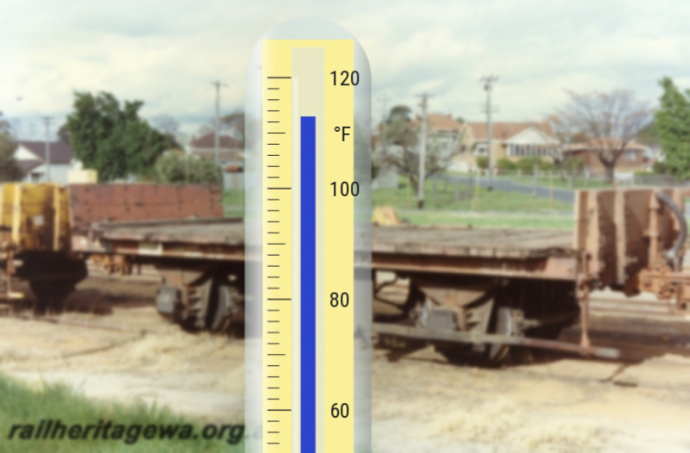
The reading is 113 (°F)
